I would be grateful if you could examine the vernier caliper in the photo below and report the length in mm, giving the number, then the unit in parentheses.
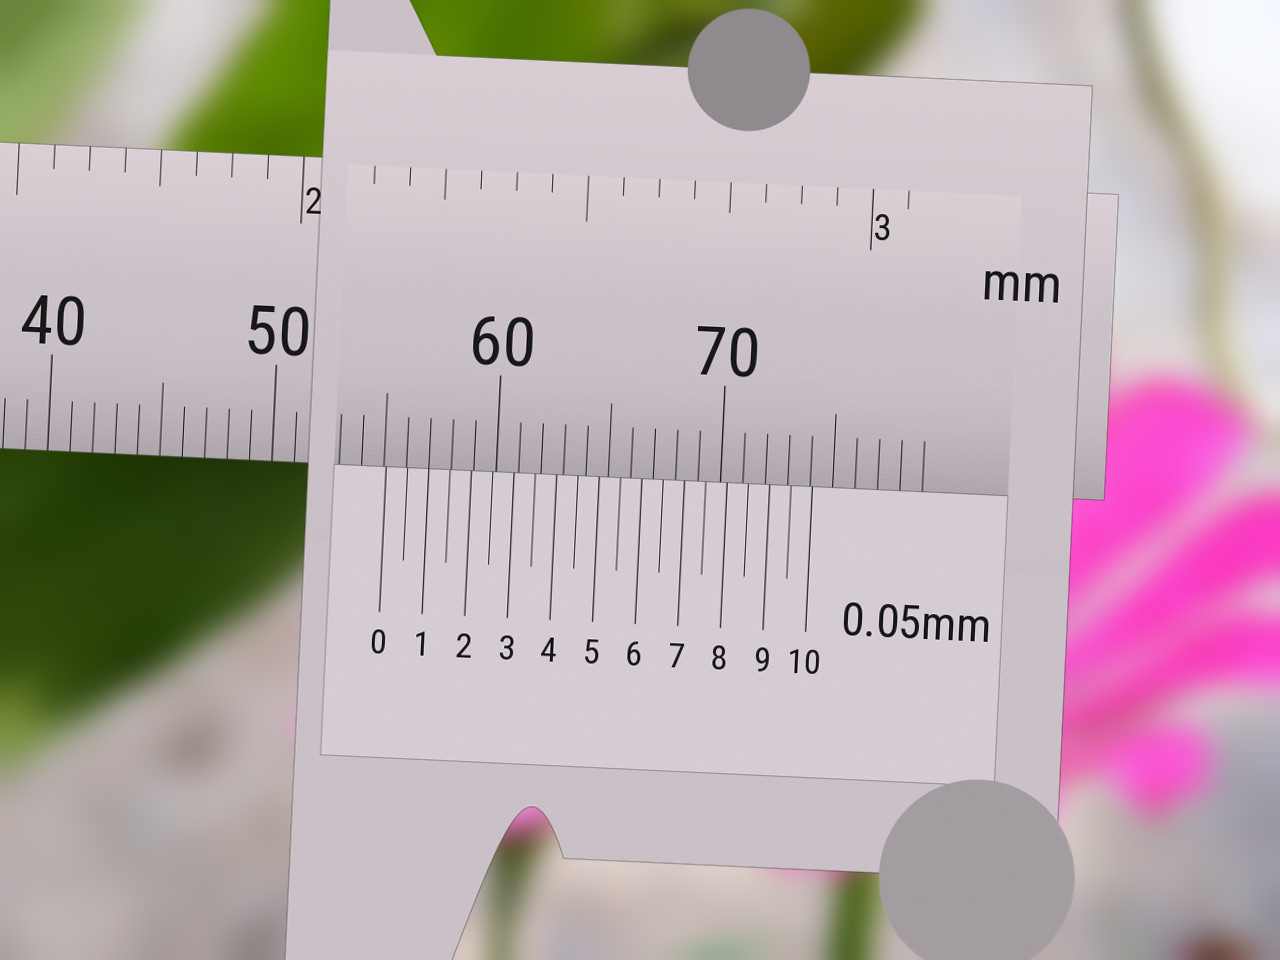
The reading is 55.1 (mm)
